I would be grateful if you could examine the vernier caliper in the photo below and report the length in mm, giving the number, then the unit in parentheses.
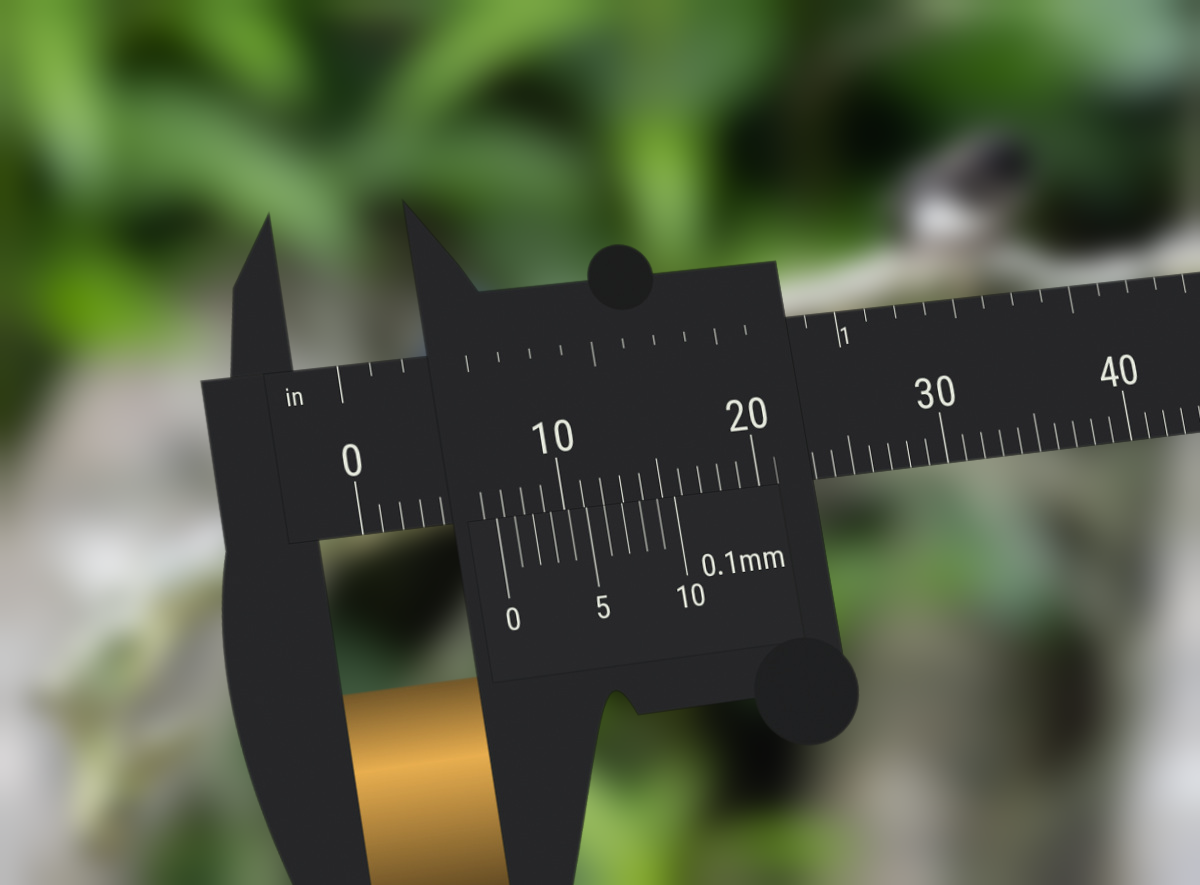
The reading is 6.6 (mm)
